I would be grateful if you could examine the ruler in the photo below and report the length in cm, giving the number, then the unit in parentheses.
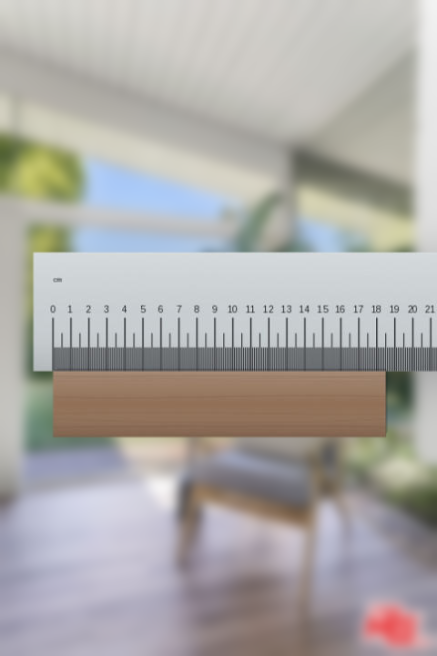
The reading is 18.5 (cm)
